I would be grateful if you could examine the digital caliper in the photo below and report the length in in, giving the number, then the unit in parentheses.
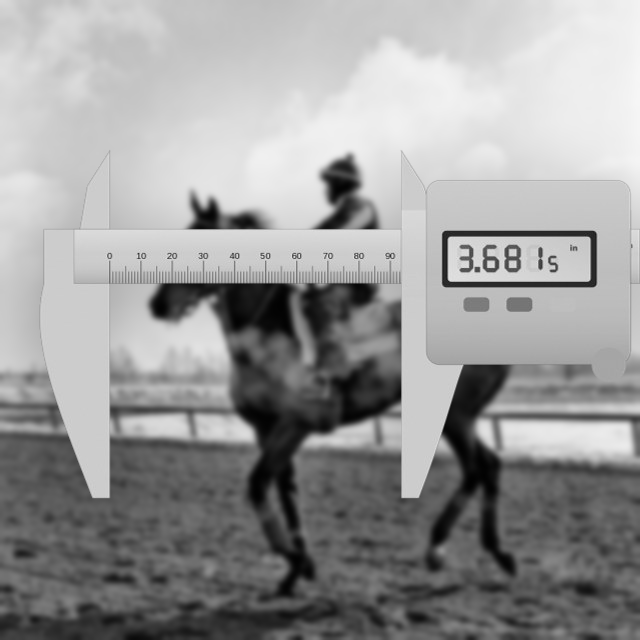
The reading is 3.6815 (in)
